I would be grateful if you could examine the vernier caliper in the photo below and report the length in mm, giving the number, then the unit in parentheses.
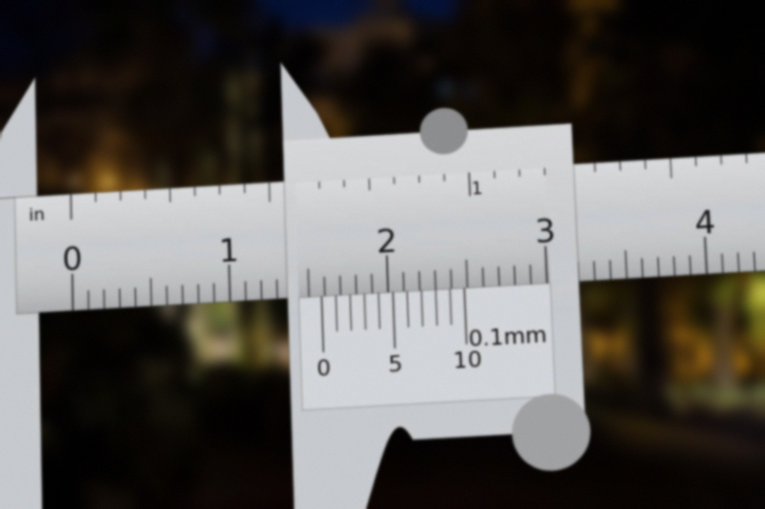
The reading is 15.8 (mm)
